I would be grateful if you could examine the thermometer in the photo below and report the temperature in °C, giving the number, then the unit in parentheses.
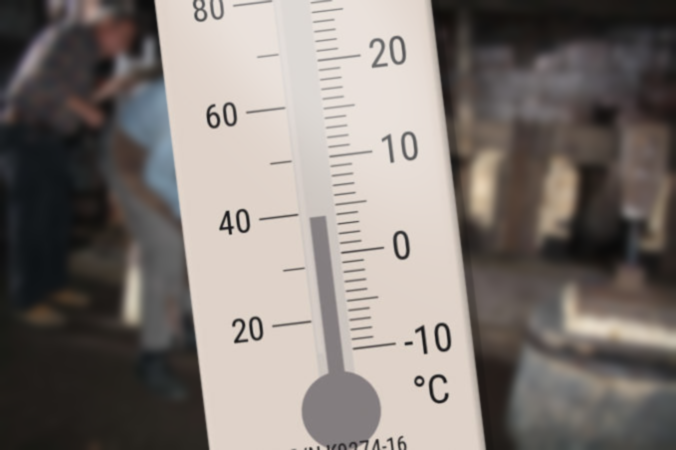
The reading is 4 (°C)
